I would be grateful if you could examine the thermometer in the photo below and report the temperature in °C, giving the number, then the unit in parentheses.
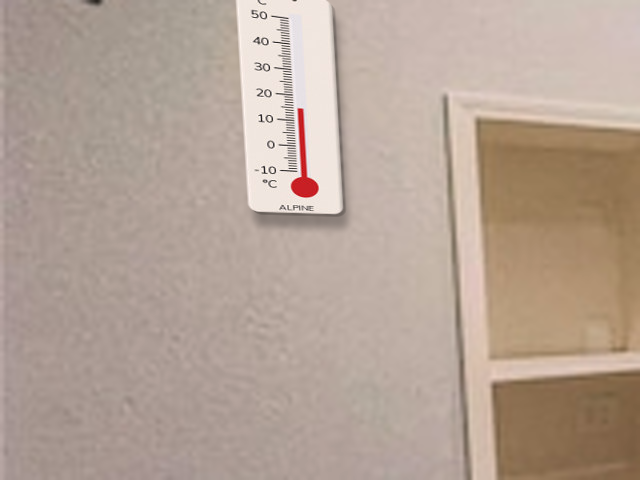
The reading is 15 (°C)
